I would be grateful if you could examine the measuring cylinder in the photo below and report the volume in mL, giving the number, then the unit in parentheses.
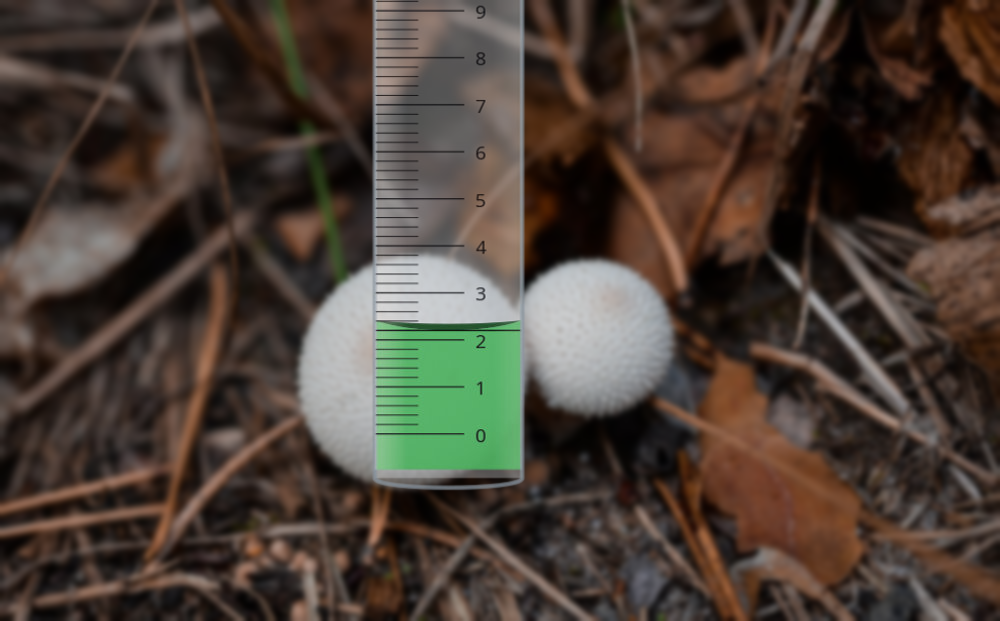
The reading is 2.2 (mL)
